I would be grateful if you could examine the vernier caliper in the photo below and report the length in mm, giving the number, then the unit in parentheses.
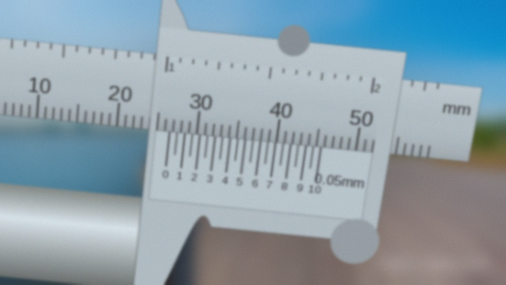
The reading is 26.6 (mm)
